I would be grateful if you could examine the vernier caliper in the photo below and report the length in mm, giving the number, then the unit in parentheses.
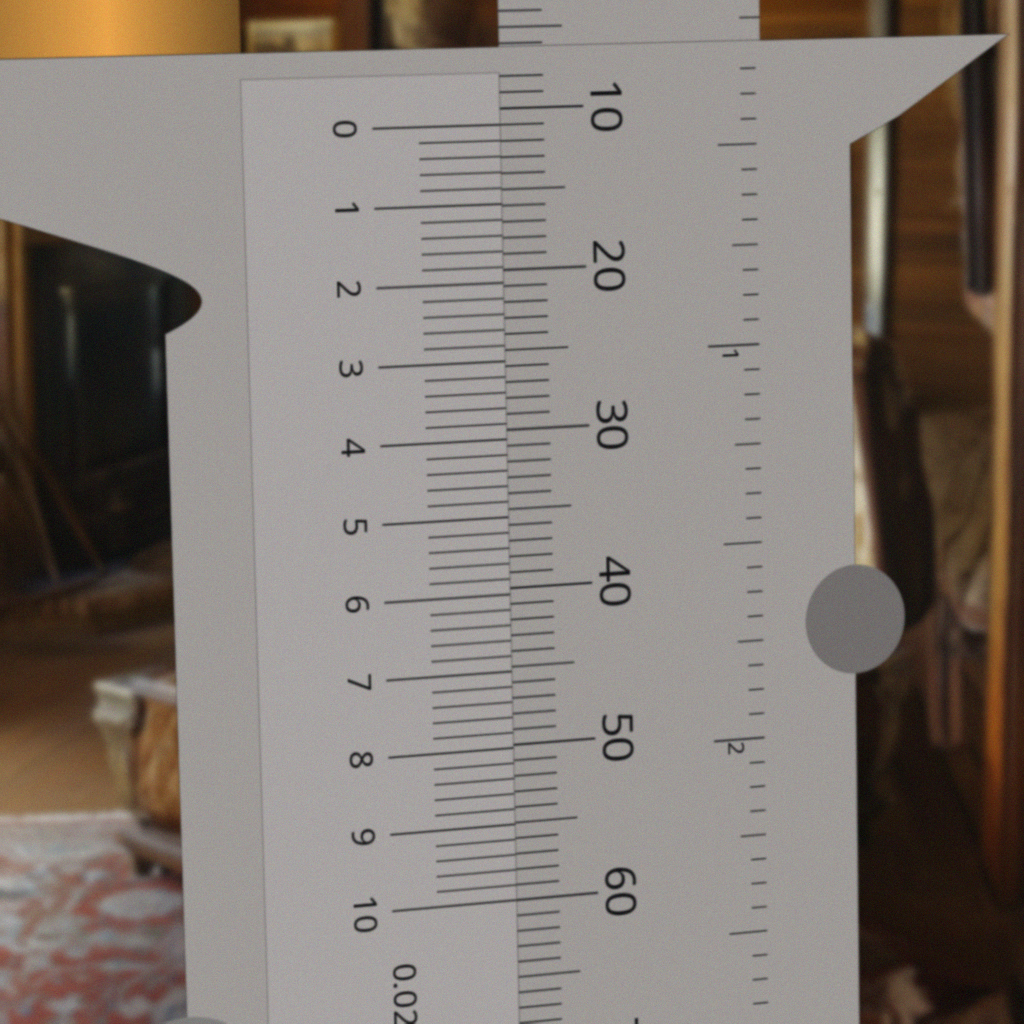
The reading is 11.0 (mm)
